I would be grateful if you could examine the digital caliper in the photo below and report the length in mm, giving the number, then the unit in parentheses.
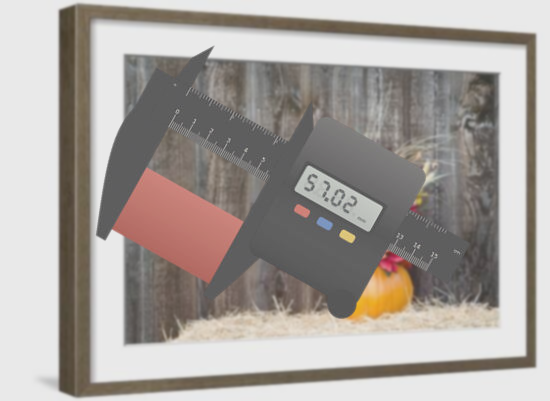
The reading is 57.02 (mm)
